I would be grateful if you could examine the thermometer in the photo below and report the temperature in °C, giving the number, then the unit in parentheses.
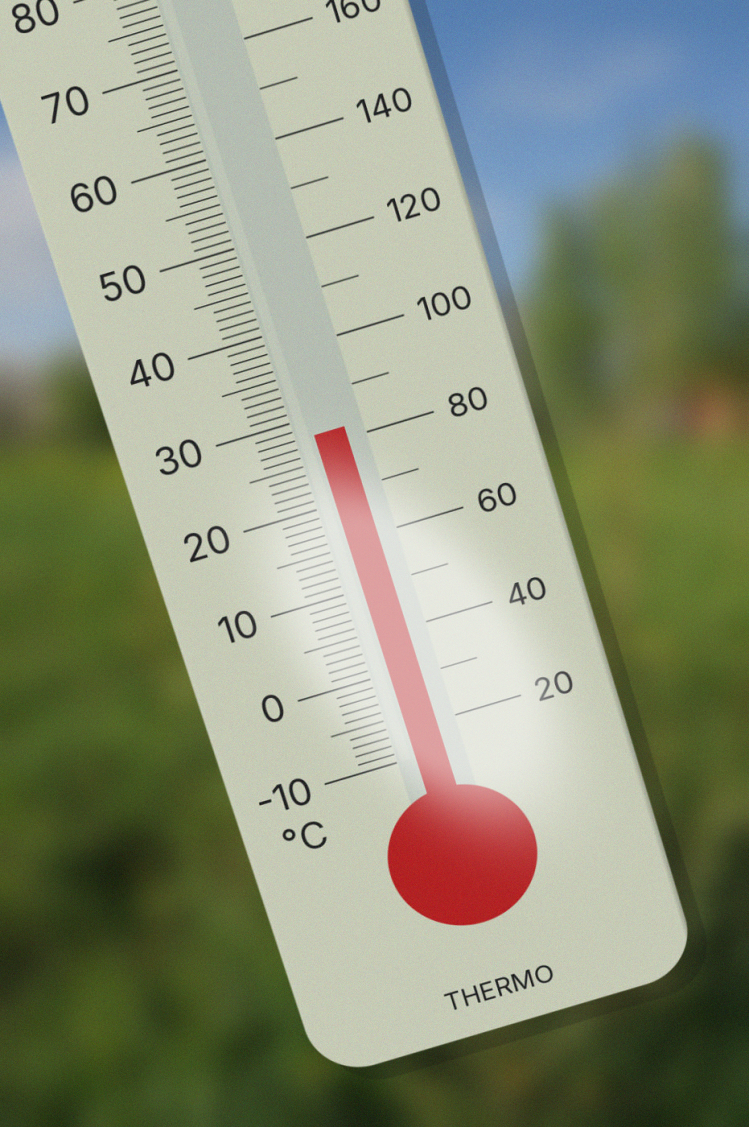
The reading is 28 (°C)
